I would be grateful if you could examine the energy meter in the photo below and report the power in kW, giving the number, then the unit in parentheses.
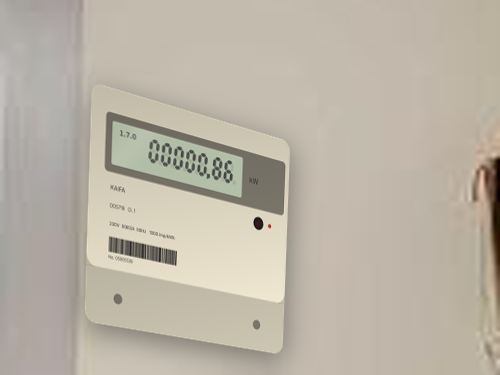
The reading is 0.86 (kW)
